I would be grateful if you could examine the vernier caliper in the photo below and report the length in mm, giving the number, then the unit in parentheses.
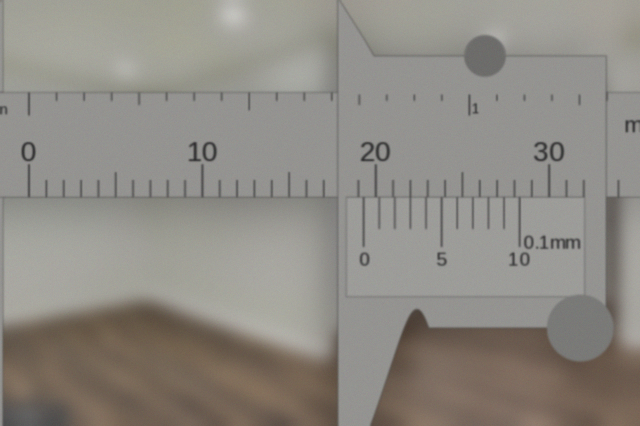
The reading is 19.3 (mm)
